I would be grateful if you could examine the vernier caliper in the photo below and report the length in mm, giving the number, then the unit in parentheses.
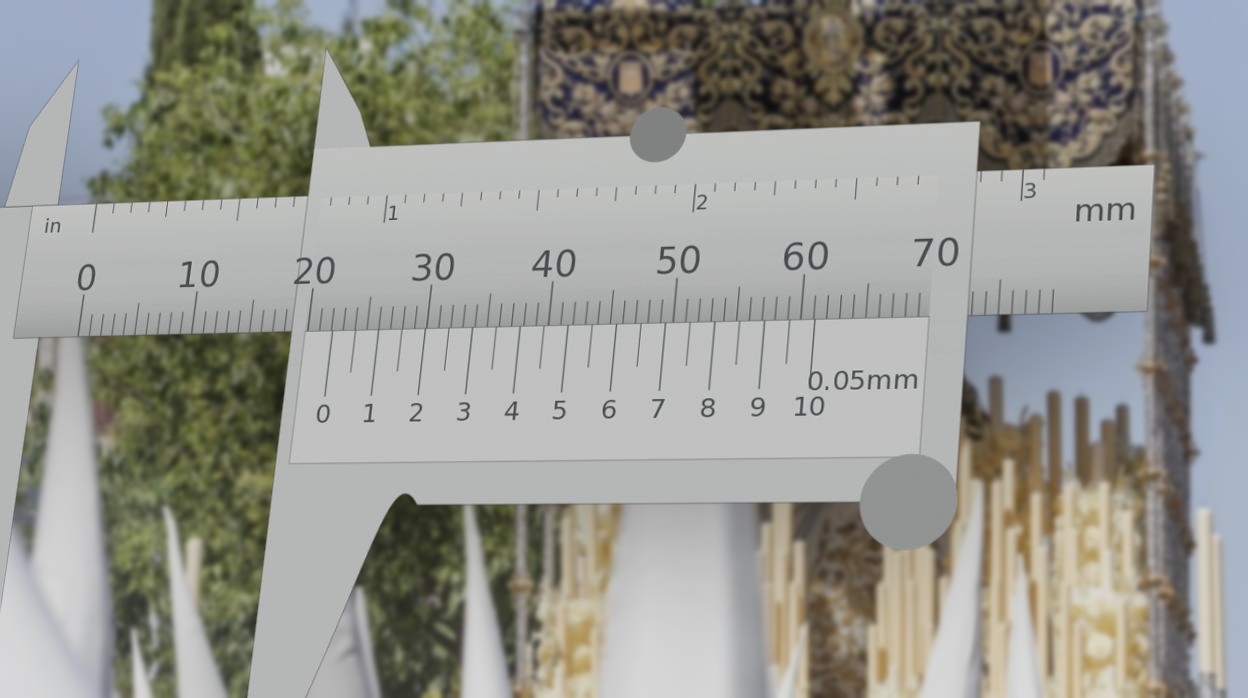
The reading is 22.1 (mm)
